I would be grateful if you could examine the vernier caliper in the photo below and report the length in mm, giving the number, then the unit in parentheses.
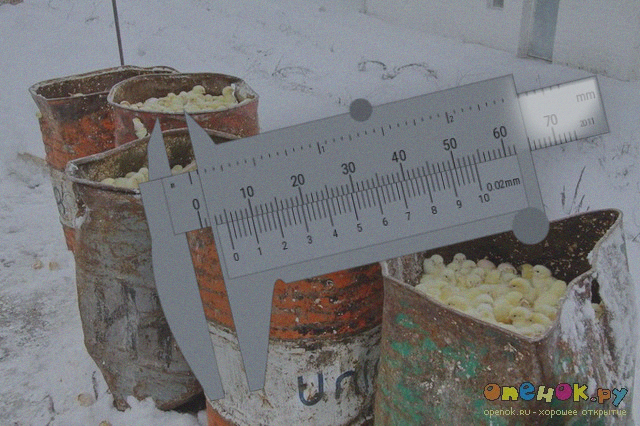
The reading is 5.0 (mm)
